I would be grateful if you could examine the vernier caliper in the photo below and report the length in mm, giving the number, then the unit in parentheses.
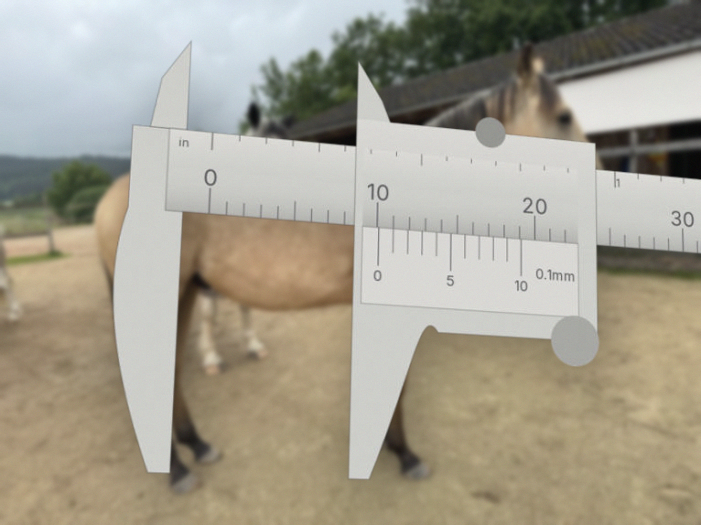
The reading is 10.1 (mm)
